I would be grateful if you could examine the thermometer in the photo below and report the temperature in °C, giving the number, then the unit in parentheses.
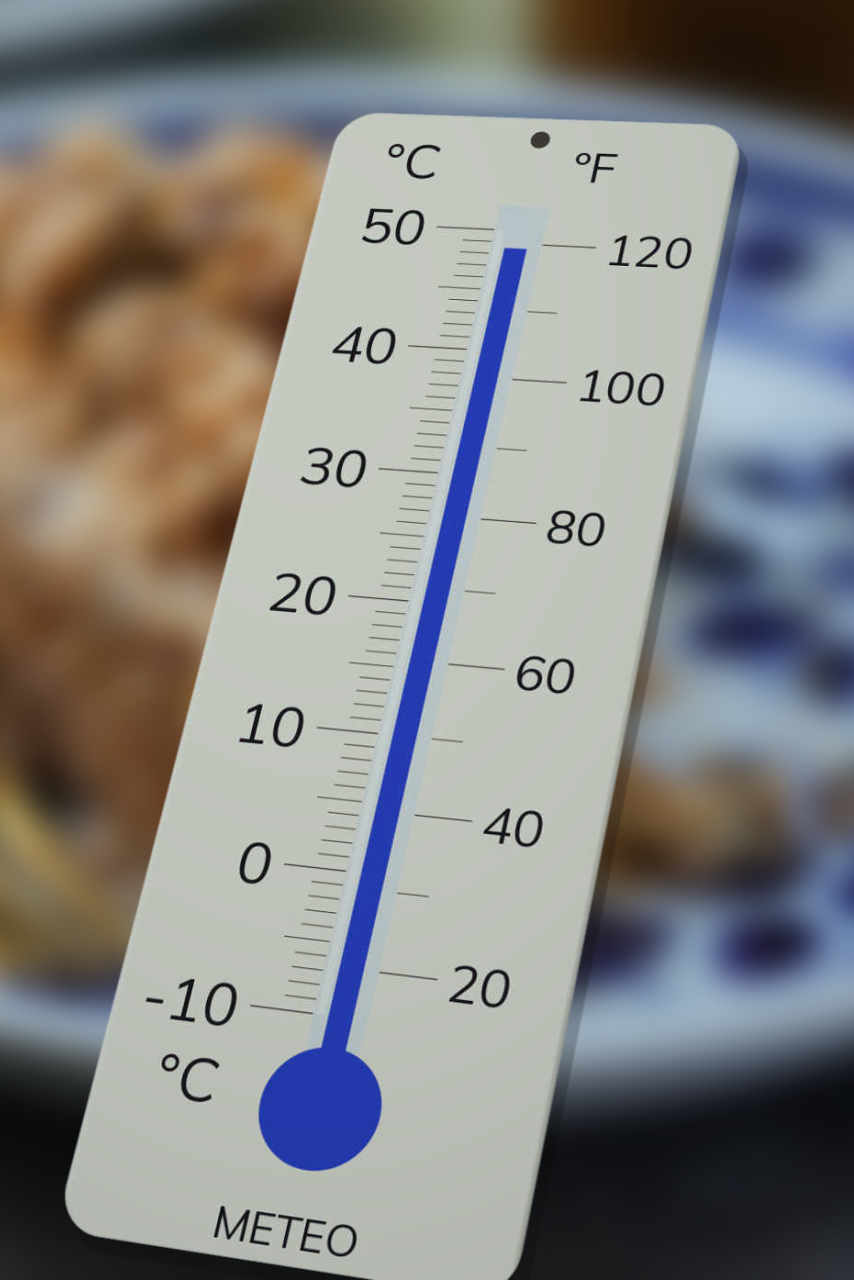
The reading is 48.5 (°C)
